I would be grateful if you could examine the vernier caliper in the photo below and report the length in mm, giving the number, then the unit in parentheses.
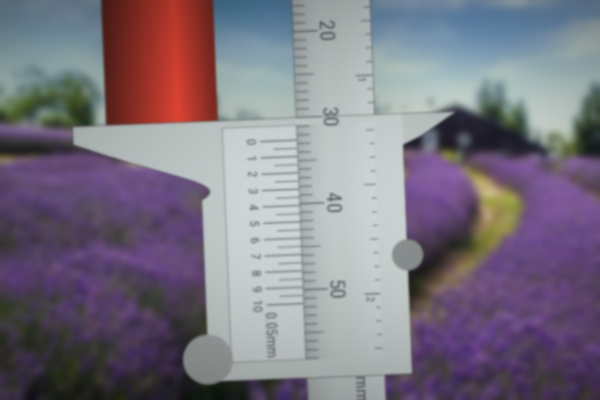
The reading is 32.6 (mm)
